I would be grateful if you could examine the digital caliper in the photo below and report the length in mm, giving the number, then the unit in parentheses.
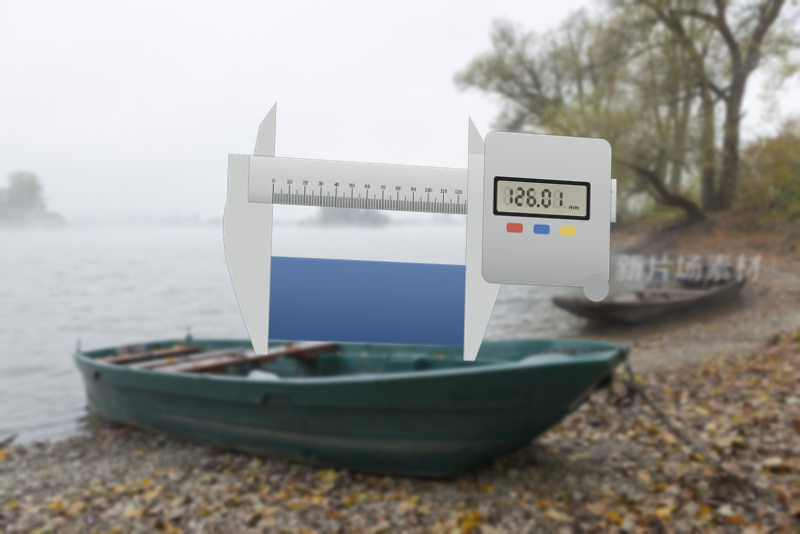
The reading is 126.01 (mm)
